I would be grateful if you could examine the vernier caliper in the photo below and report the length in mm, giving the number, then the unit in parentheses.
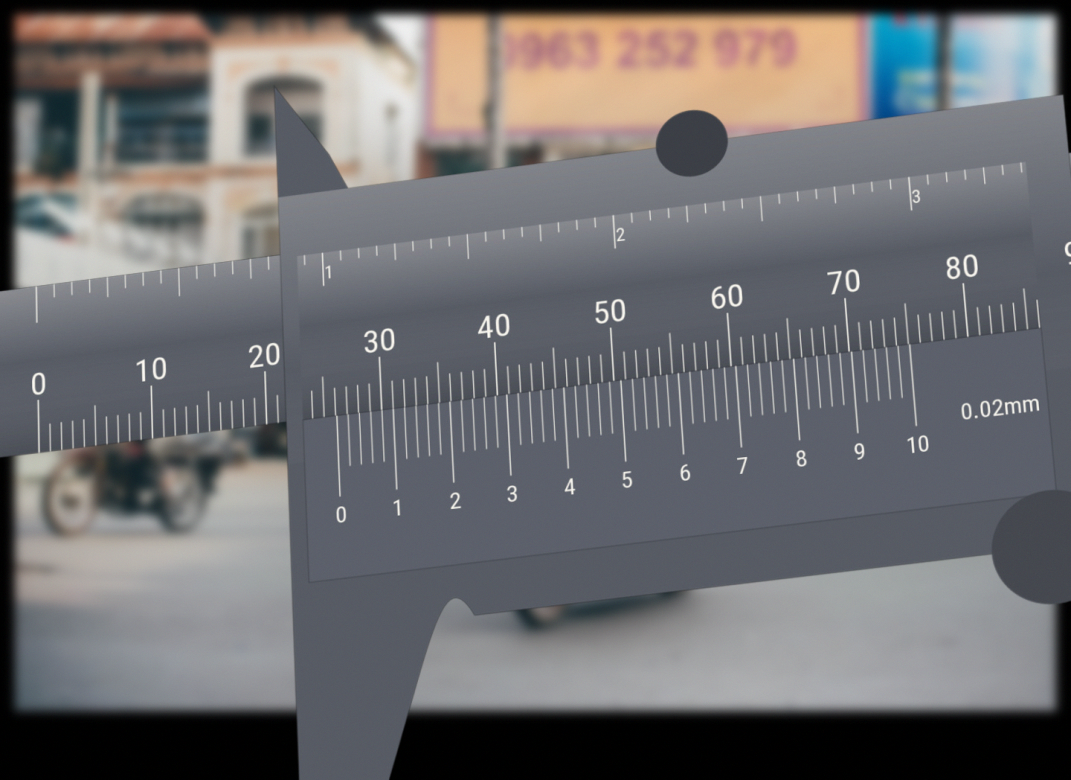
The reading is 26.1 (mm)
